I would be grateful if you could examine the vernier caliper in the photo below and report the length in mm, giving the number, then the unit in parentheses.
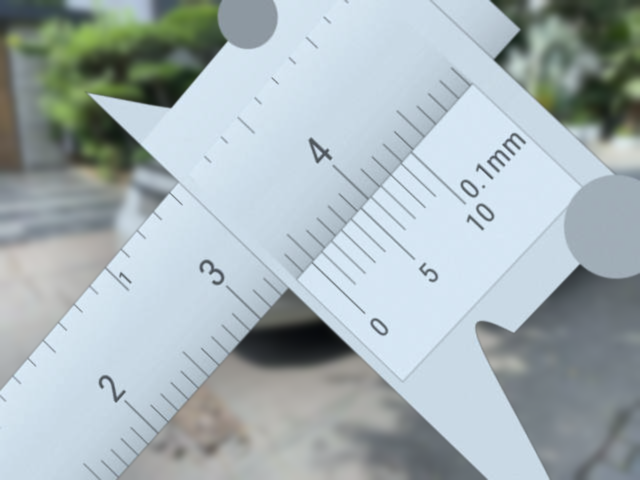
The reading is 34.8 (mm)
